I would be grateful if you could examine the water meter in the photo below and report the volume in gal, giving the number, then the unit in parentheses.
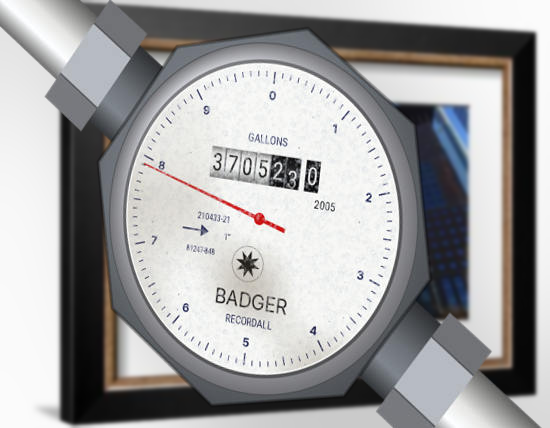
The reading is 3705227.9 (gal)
